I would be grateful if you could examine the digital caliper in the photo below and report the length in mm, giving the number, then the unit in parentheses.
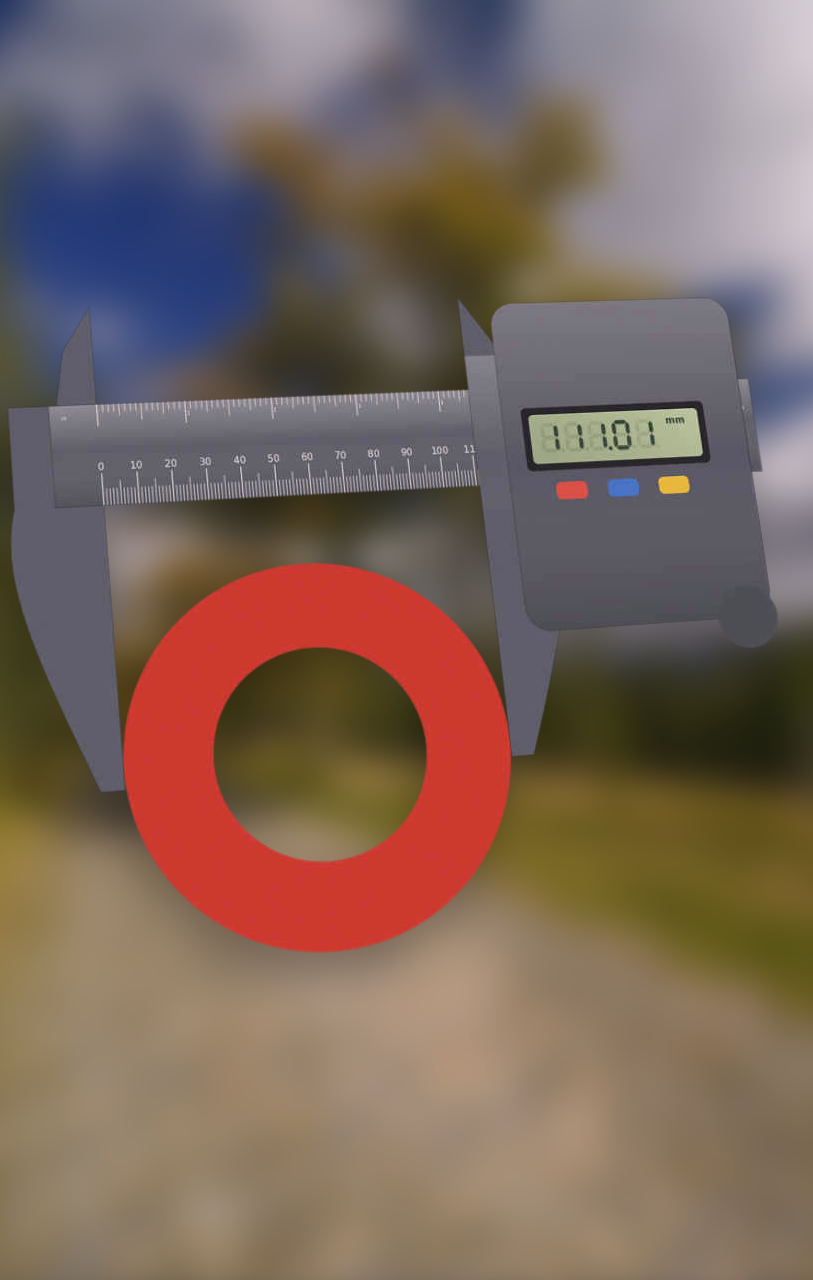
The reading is 111.01 (mm)
